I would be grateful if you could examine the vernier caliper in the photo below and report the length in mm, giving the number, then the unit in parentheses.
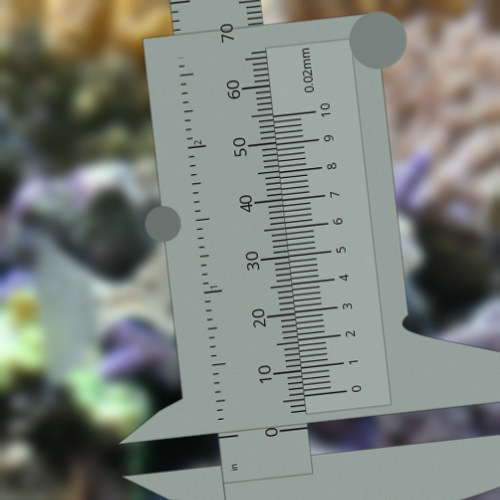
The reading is 5.6 (mm)
